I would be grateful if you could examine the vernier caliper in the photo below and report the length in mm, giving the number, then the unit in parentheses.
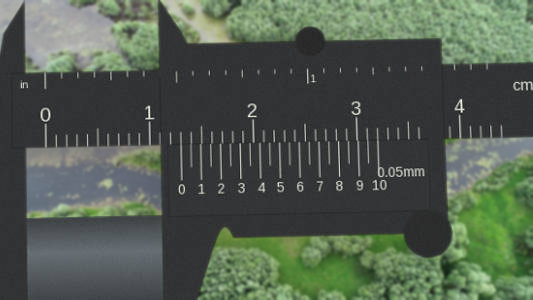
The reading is 13.0 (mm)
